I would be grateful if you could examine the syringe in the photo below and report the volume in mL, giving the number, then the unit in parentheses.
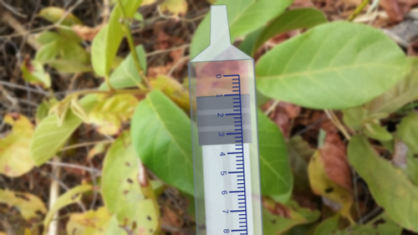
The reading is 1 (mL)
